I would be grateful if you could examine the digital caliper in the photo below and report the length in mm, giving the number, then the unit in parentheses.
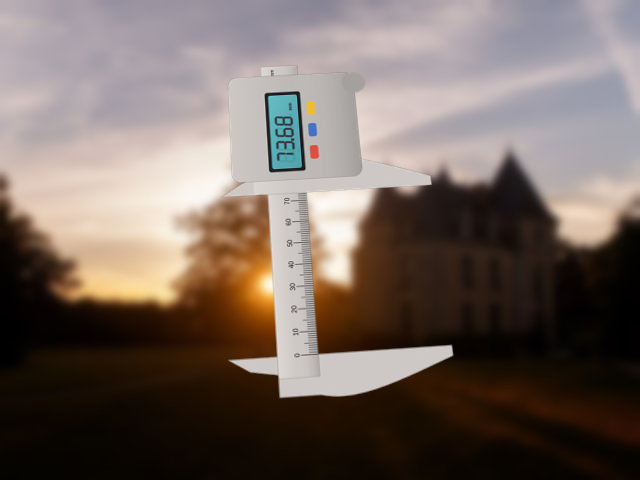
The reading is 73.68 (mm)
